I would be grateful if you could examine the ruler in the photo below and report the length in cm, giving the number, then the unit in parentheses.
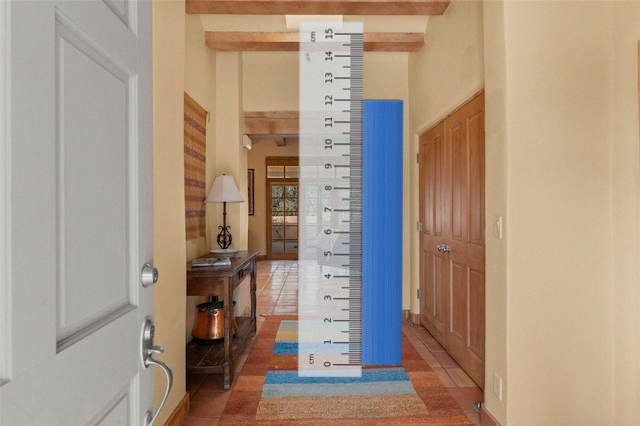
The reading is 12 (cm)
